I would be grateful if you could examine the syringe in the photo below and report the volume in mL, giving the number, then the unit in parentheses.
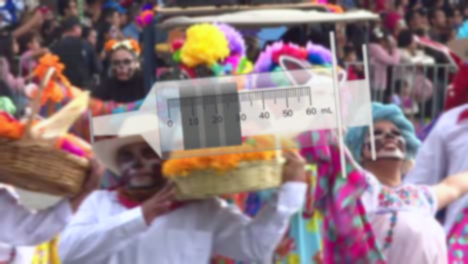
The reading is 5 (mL)
